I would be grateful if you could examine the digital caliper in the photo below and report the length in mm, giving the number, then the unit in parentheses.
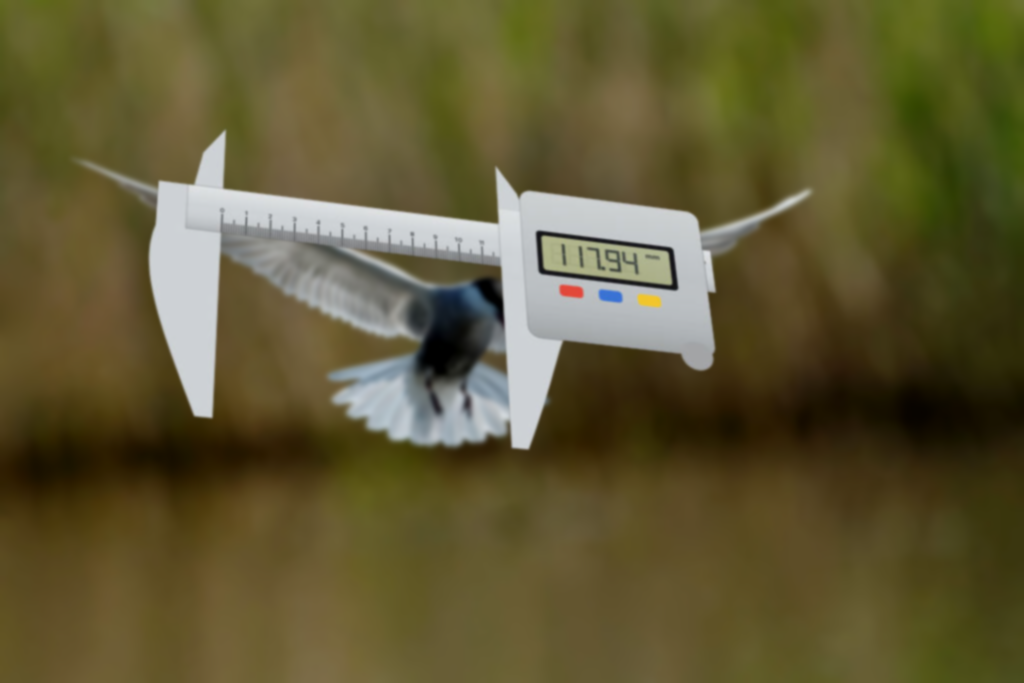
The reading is 117.94 (mm)
